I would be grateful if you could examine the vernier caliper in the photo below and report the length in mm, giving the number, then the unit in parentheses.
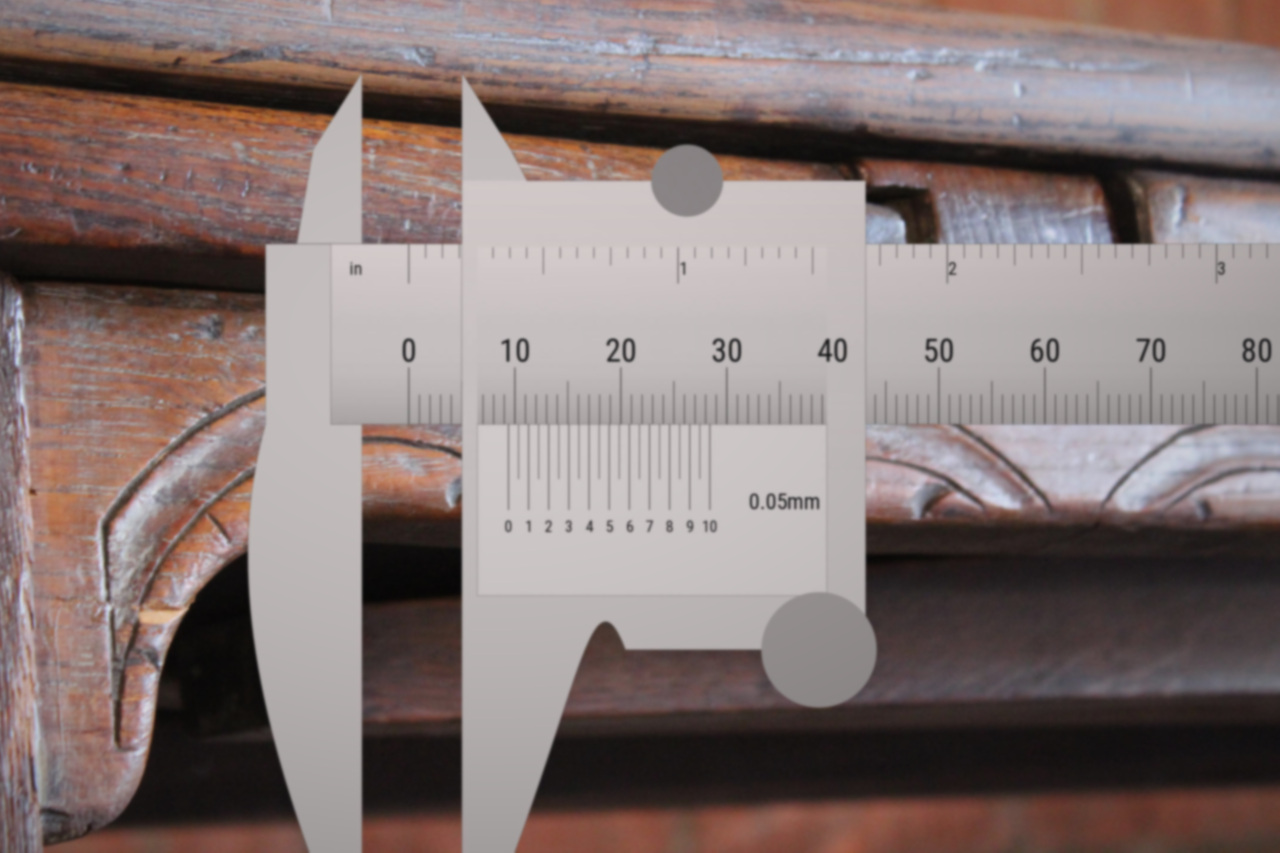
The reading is 9.4 (mm)
